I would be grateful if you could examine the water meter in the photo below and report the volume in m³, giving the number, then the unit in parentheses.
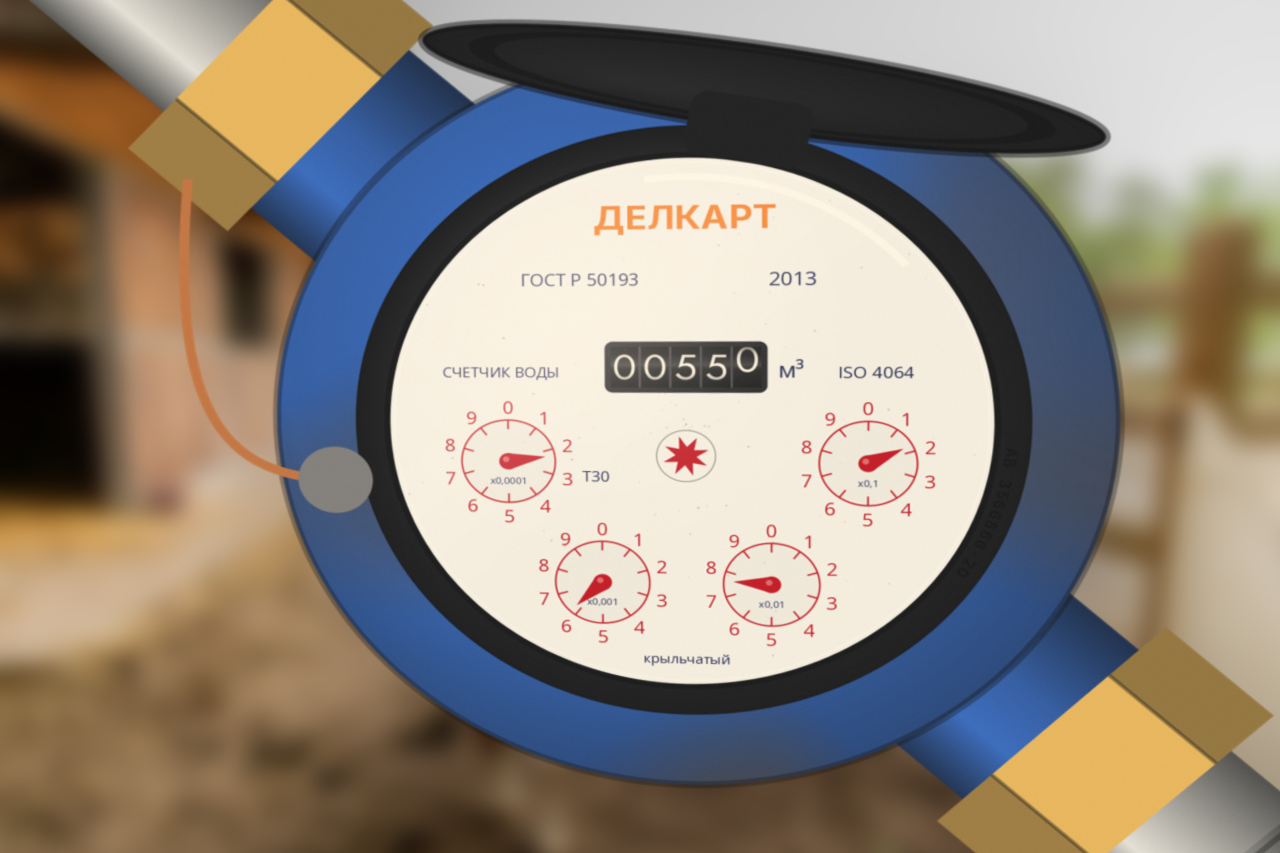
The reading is 550.1762 (m³)
